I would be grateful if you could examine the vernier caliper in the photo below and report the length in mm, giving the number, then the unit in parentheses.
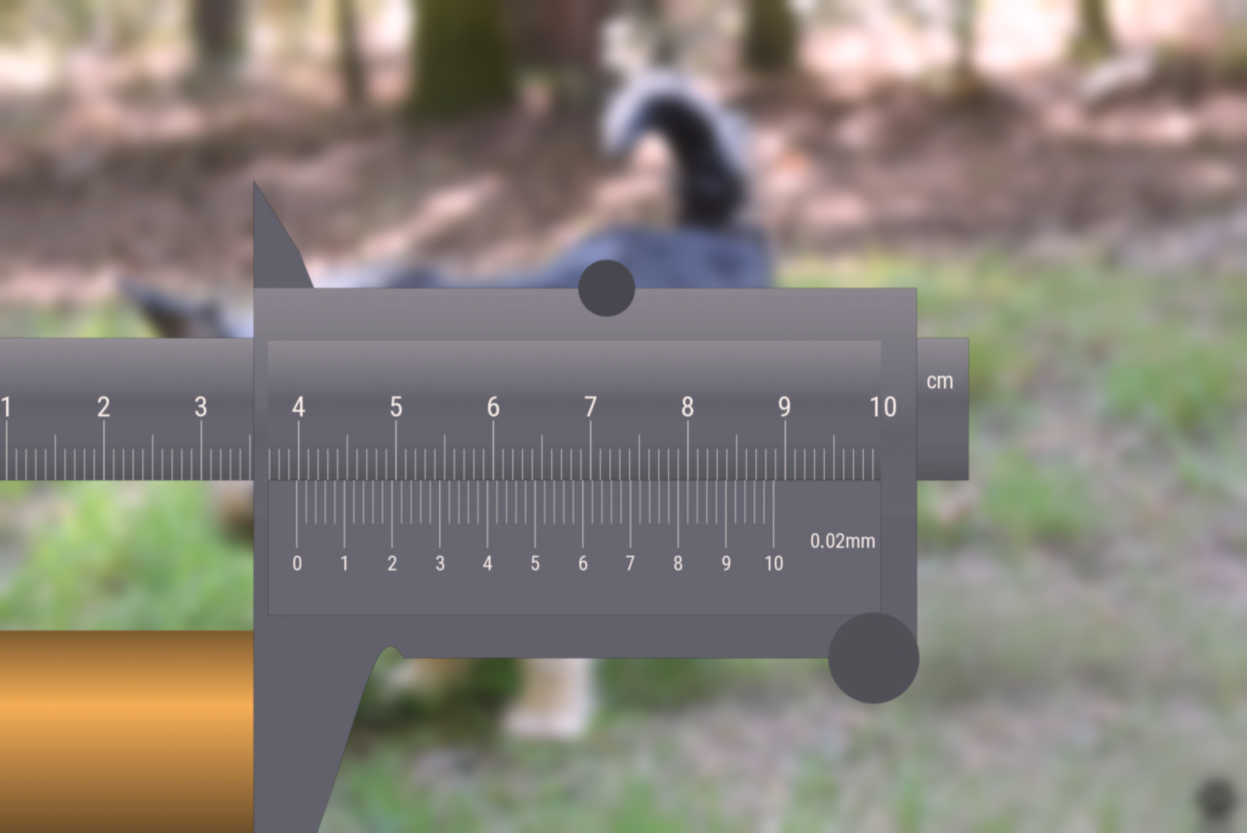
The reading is 39.8 (mm)
